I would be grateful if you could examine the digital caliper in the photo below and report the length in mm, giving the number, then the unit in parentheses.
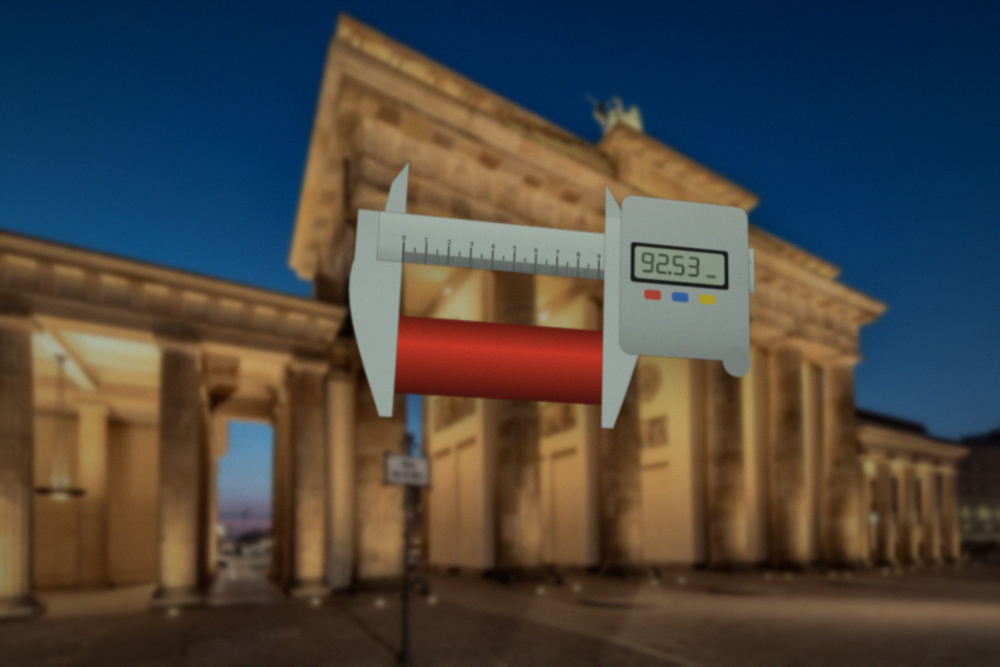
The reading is 92.53 (mm)
